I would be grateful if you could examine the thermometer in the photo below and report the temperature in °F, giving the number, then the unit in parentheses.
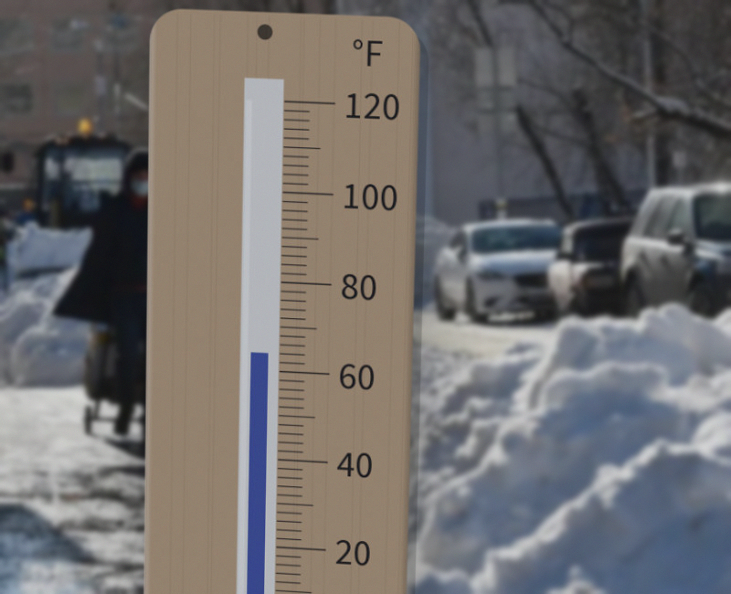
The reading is 64 (°F)
